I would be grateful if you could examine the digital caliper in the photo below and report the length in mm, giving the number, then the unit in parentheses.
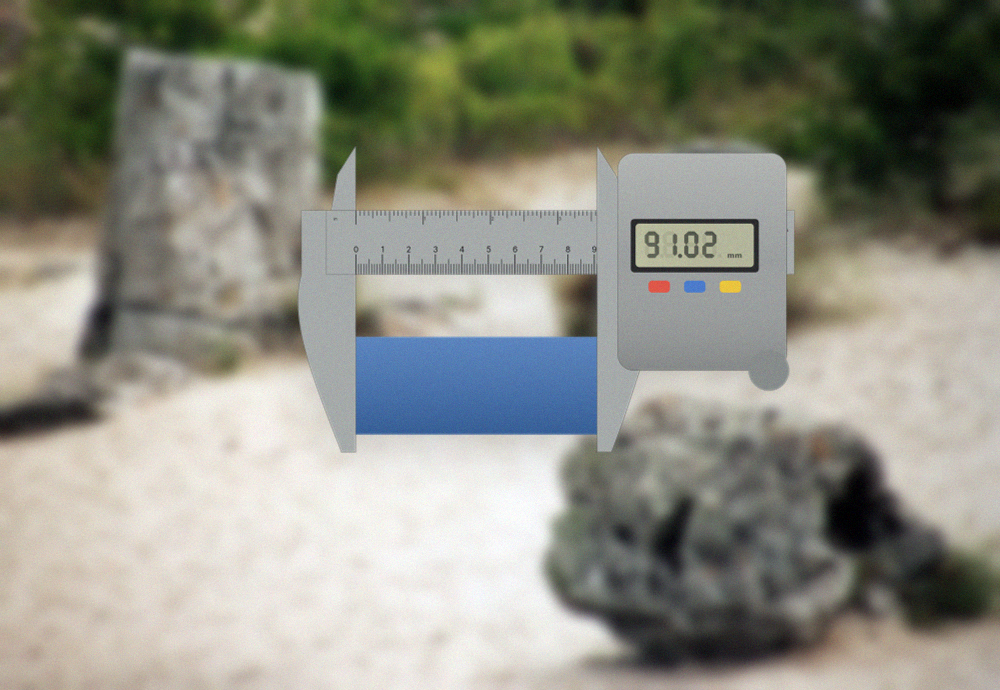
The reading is 91.02 (mm)
